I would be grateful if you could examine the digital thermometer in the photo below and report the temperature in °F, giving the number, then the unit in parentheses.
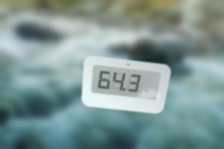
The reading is 64.3 (°F)
